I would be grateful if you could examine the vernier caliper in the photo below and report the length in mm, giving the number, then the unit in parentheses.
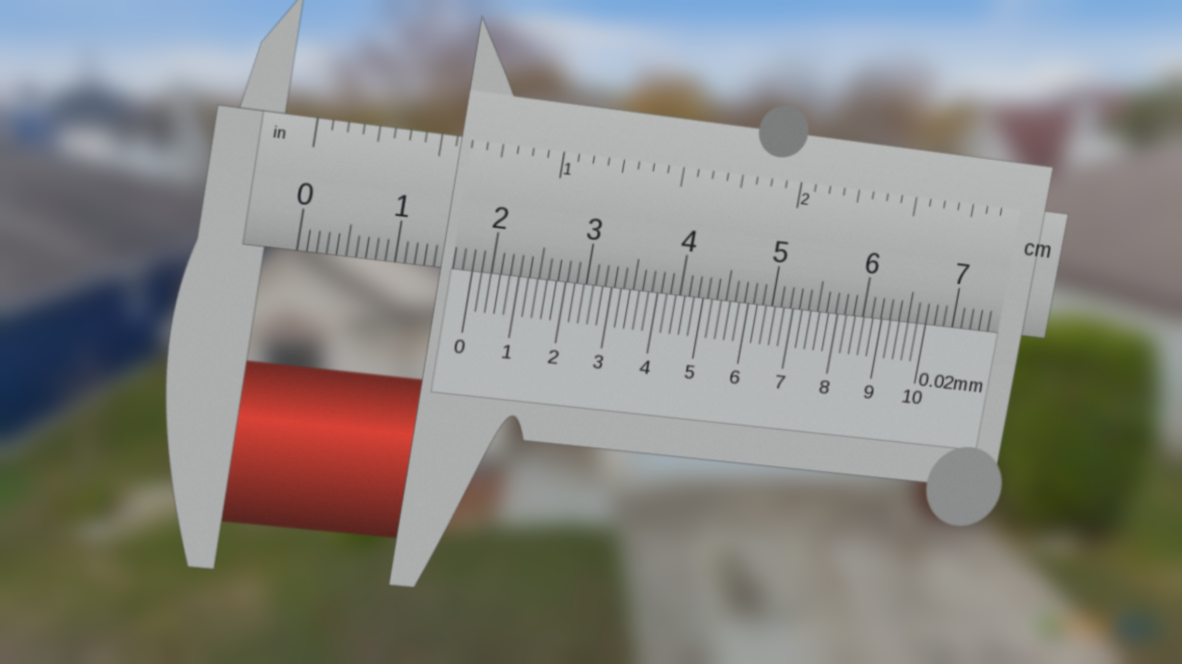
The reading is 18.0 (mm)
